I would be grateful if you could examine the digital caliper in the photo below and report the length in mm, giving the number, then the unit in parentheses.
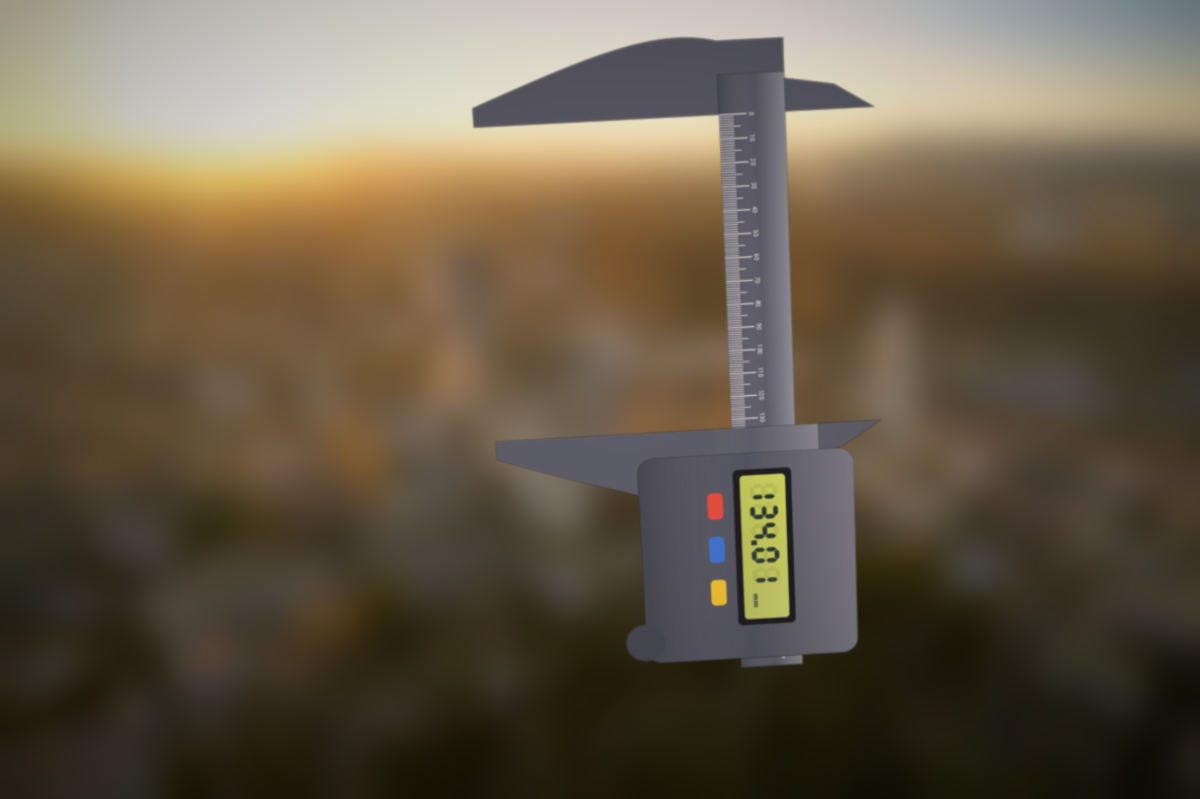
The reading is 134.01 (mm)
